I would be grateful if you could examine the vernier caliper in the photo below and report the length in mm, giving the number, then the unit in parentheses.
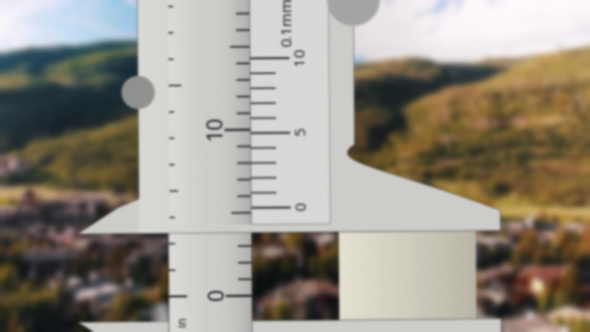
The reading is 5.3 (mm)
